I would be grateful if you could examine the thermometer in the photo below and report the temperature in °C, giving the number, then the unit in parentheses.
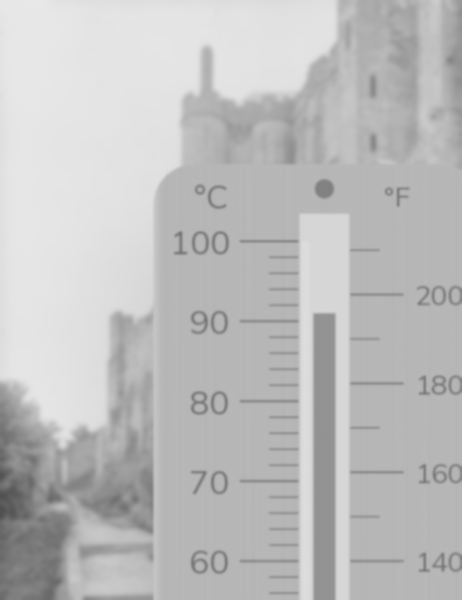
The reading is 91 (°C)
